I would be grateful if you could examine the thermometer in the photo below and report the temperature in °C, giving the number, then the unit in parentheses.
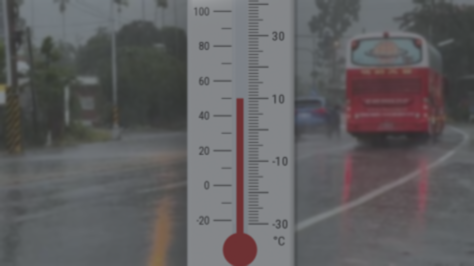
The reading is 10 (°C)
